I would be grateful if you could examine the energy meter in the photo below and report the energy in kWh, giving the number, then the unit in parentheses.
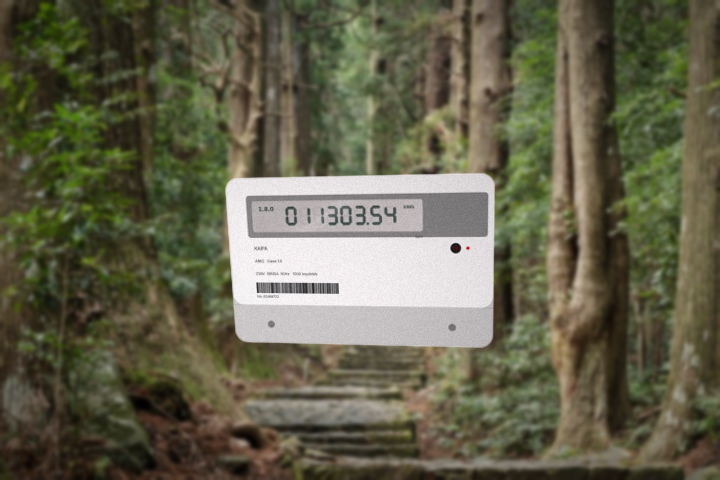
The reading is 11303.54 (kWh)
